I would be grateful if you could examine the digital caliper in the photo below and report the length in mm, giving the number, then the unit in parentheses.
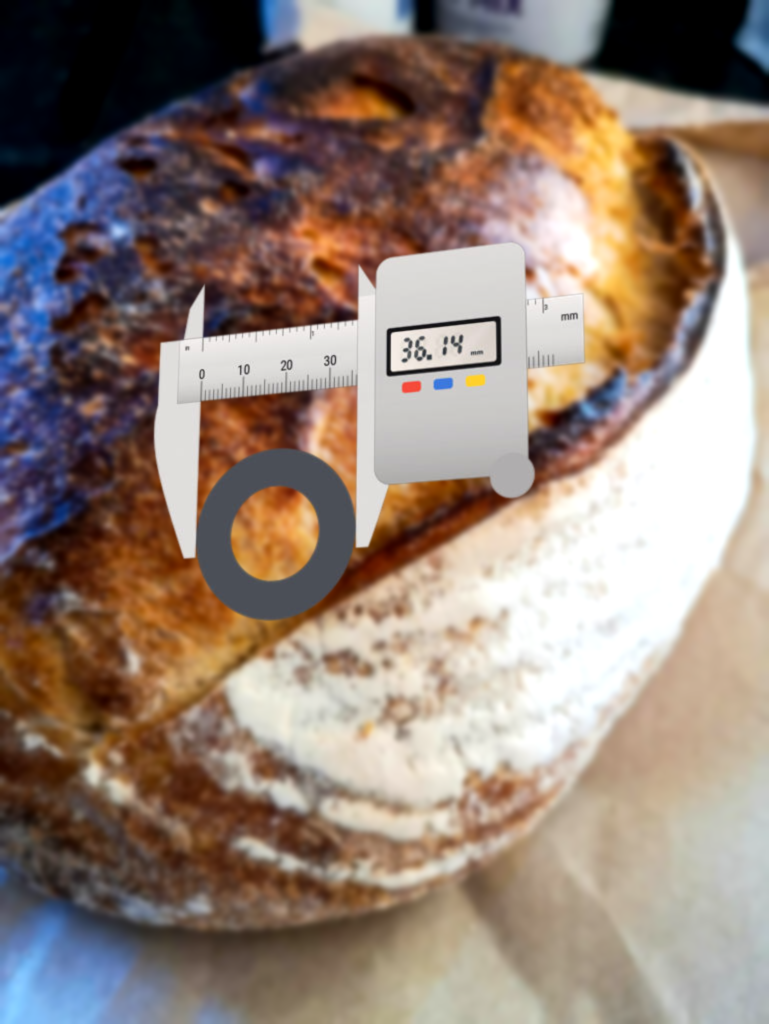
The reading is 36.14 (mm)
